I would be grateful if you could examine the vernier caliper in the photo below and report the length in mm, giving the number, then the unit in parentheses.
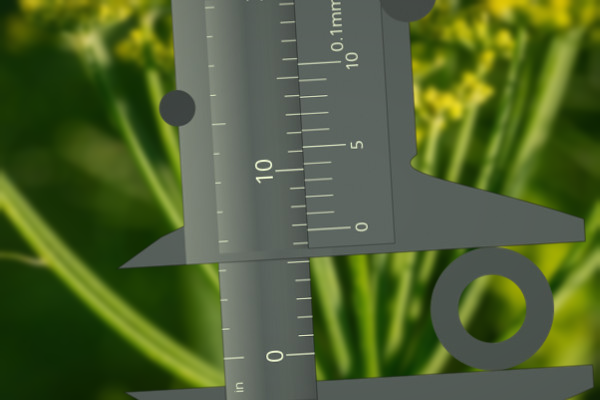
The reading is 6.7 (mm)
